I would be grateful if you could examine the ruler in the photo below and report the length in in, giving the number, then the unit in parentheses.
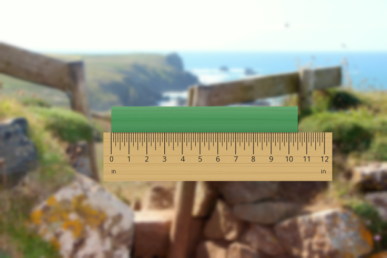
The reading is 10.5 (in)
